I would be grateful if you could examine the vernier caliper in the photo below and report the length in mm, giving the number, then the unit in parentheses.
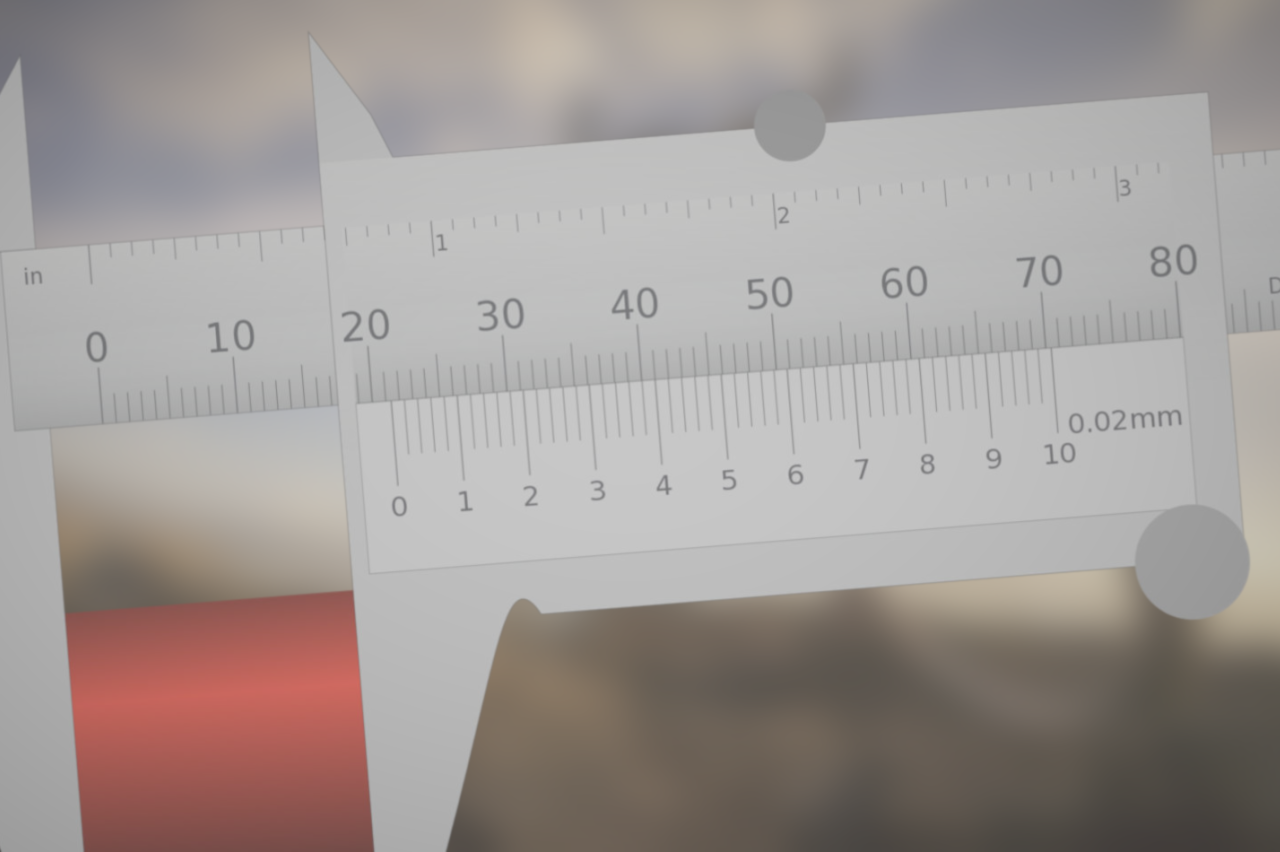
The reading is 21.4 (mm)
